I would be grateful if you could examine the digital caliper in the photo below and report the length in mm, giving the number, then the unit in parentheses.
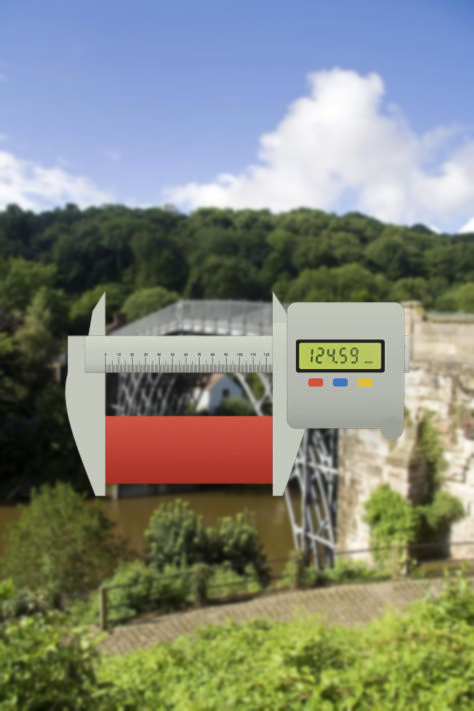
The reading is 124.59 (mm)
